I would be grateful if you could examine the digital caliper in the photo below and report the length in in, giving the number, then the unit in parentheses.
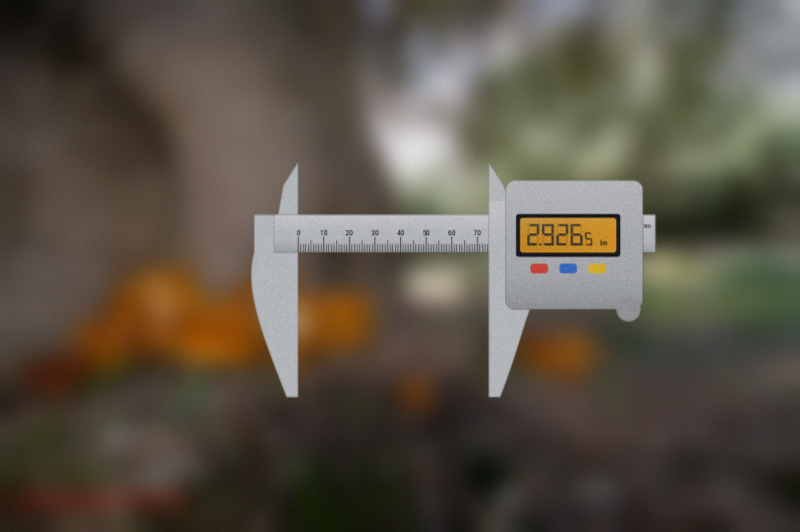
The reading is 2.9265 (in)
